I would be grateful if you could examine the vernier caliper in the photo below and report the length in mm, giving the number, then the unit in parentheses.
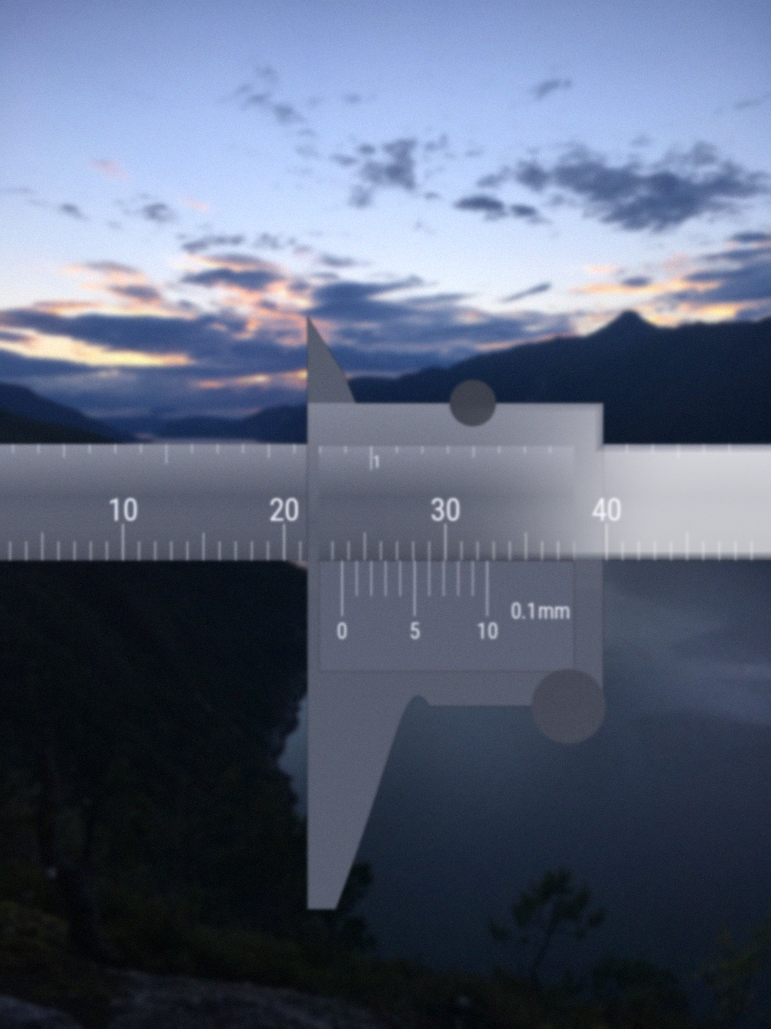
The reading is 23.6 (mm)
